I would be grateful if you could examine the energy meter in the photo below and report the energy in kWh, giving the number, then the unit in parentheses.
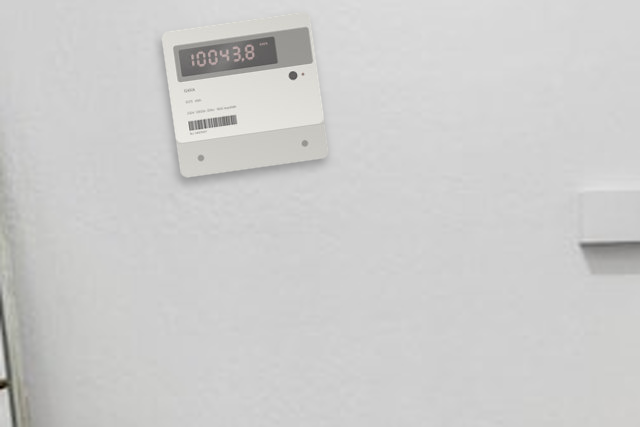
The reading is 10043.8 (kWh)
